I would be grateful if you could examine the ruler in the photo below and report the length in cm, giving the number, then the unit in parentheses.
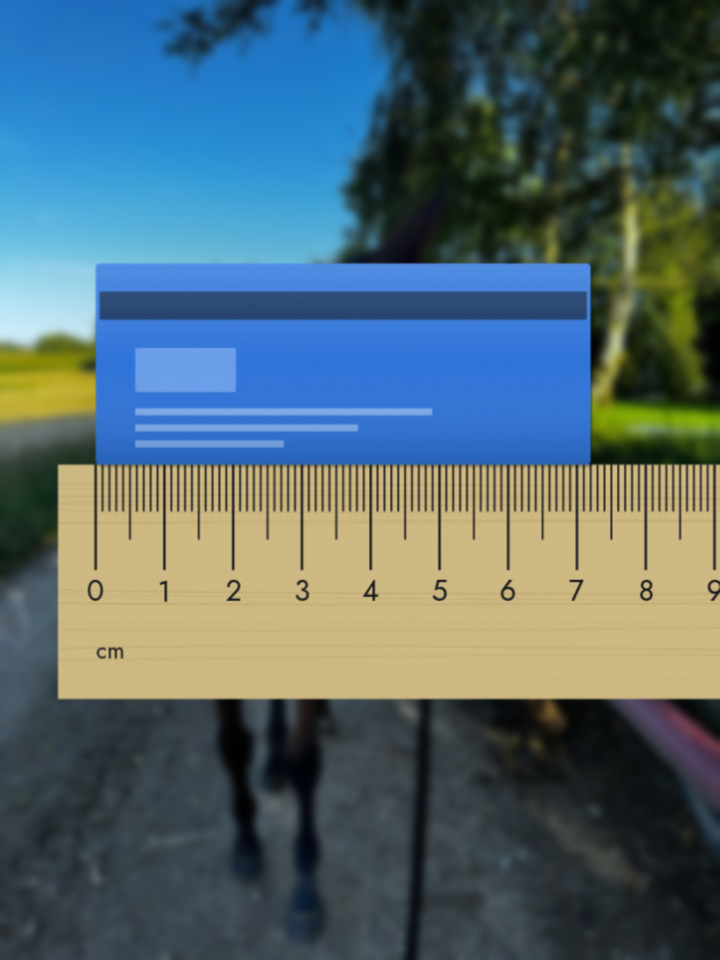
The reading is 7.2 (cm)
